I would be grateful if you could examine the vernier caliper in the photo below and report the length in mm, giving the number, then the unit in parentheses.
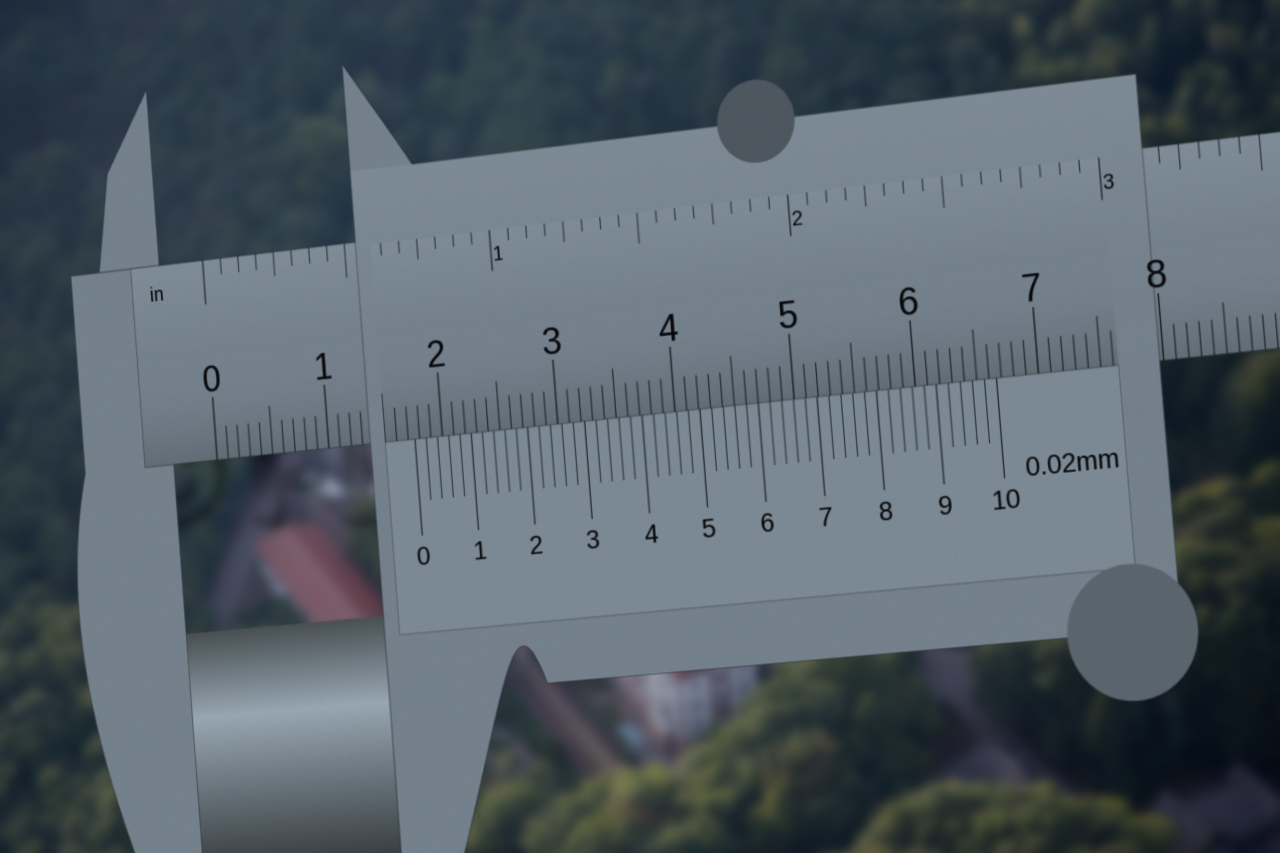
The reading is 17.6 (mm)
